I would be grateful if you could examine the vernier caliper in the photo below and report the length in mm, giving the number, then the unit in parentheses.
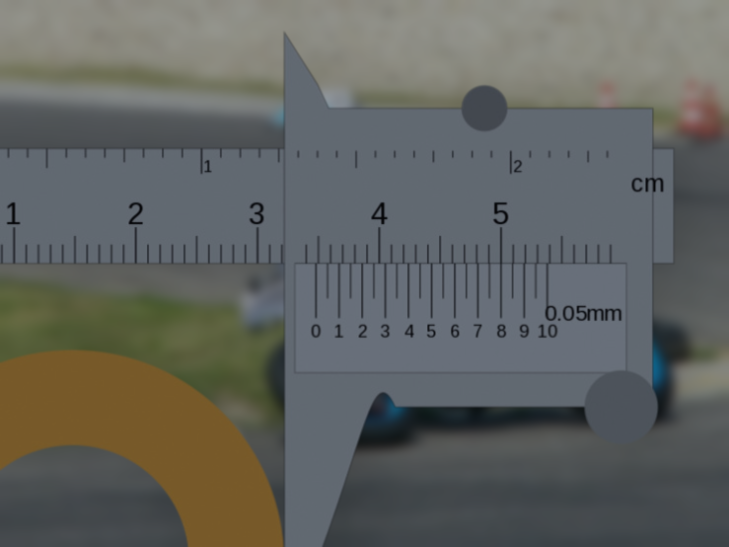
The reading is 34.8 (mm)
